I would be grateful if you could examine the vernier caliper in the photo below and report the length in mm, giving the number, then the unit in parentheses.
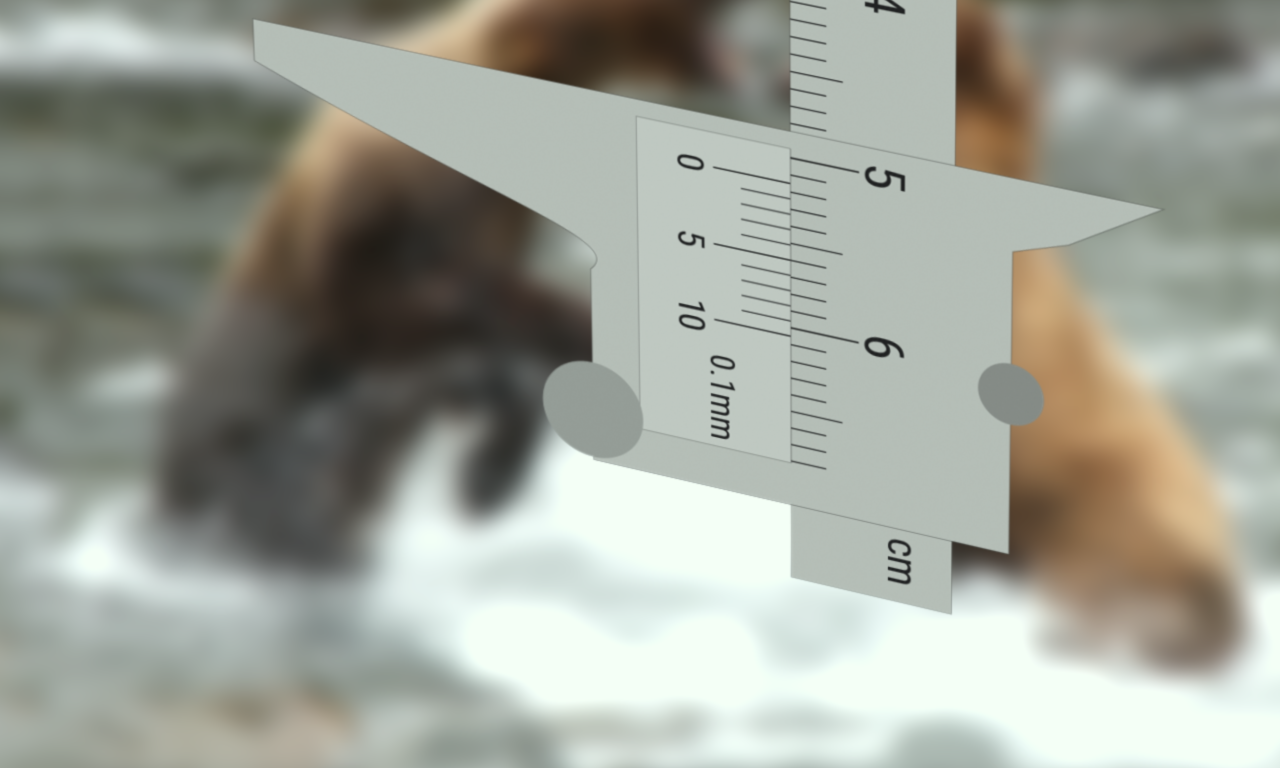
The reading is 51.5 (mm)
